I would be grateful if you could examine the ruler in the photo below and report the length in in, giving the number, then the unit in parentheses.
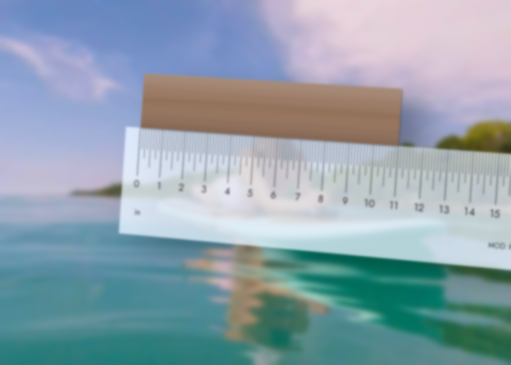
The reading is 11 (in)
